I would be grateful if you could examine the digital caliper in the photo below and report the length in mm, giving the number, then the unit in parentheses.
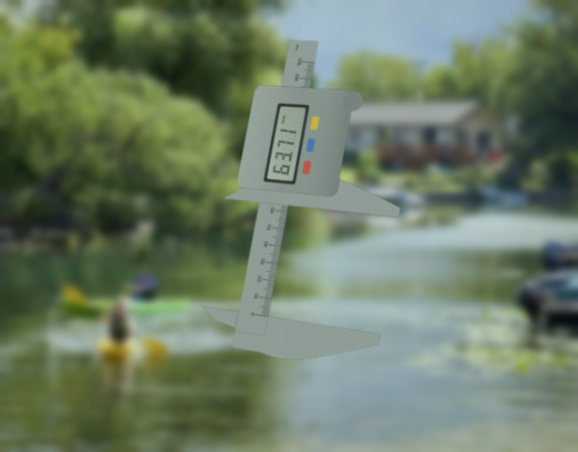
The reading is 63.71 (mm)
